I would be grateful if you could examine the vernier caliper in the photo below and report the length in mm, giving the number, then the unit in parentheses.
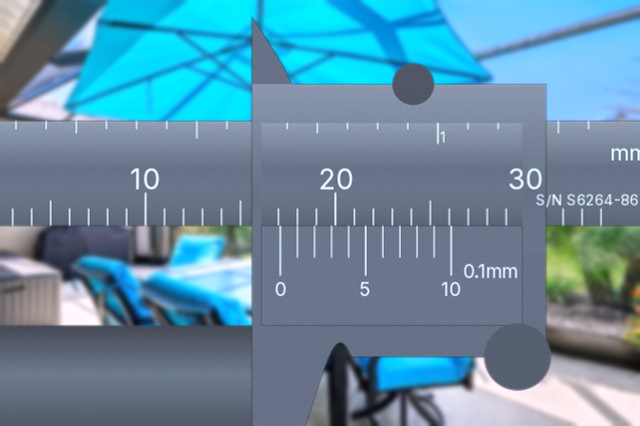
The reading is 17.1 (mm)
